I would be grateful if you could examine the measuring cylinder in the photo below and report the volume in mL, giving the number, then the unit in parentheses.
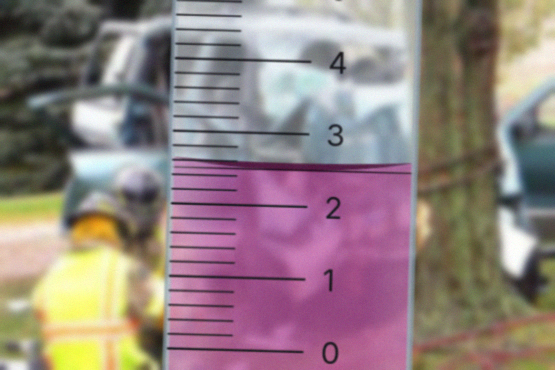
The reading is 2.5 (mL)
